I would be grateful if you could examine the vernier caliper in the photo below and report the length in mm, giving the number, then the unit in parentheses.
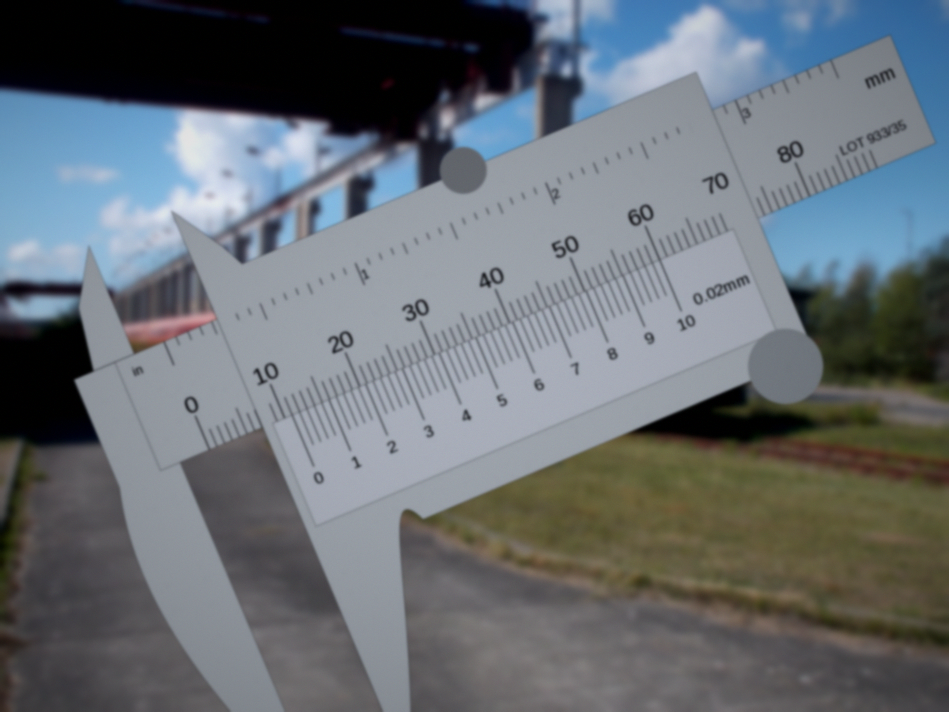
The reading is 11.0 (mm)
